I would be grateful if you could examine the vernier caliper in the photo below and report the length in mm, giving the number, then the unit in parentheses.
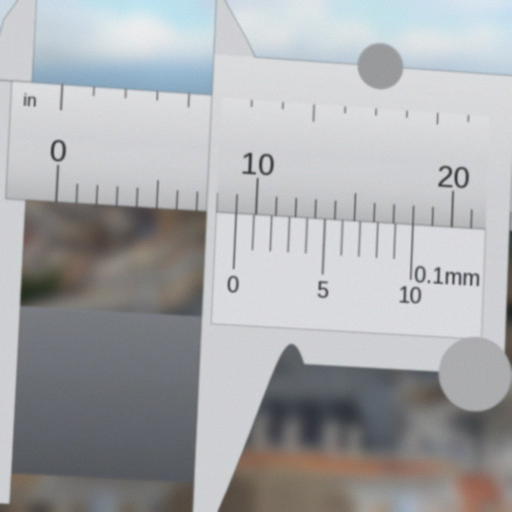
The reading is 9.0 (mm)
